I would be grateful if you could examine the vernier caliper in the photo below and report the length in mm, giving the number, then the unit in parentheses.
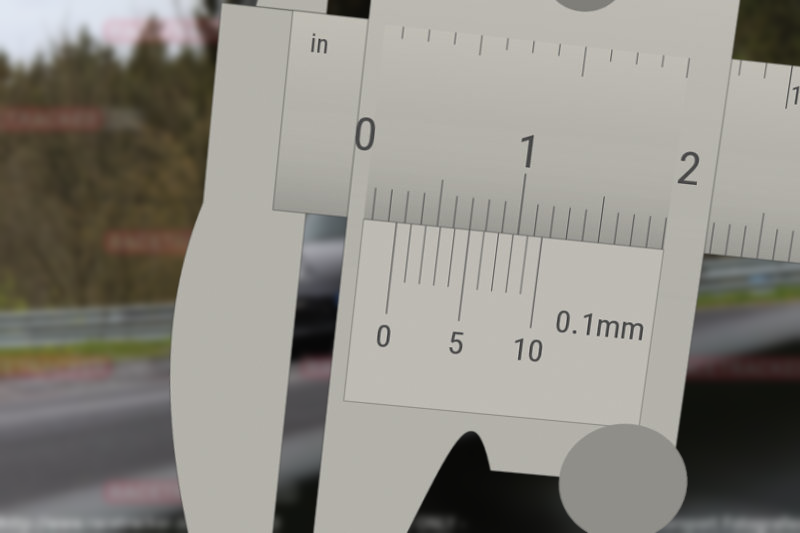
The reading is 2.5 (mm)
